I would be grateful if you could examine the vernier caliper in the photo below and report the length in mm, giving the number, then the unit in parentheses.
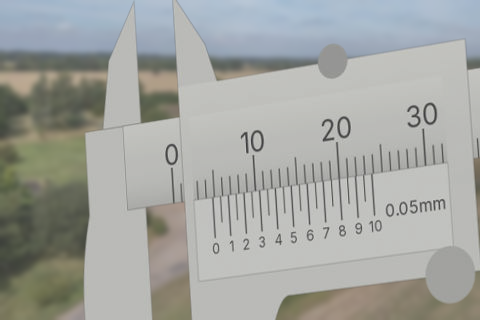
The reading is 4.8 (mm)
